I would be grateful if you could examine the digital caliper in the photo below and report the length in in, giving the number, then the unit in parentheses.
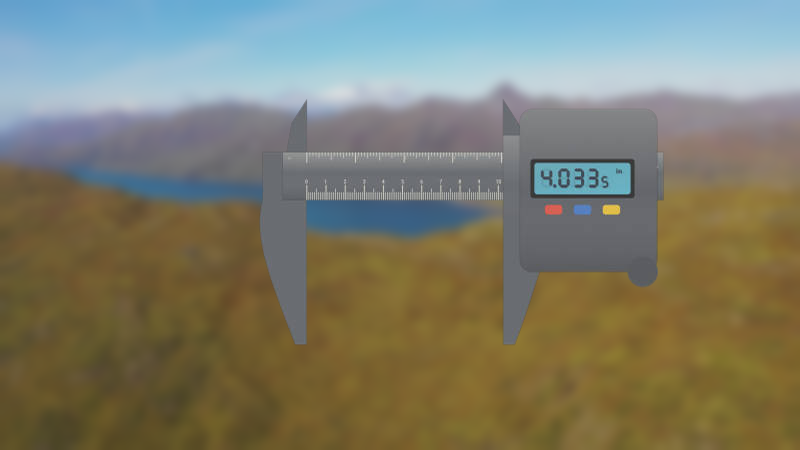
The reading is 4.0335 (in)
